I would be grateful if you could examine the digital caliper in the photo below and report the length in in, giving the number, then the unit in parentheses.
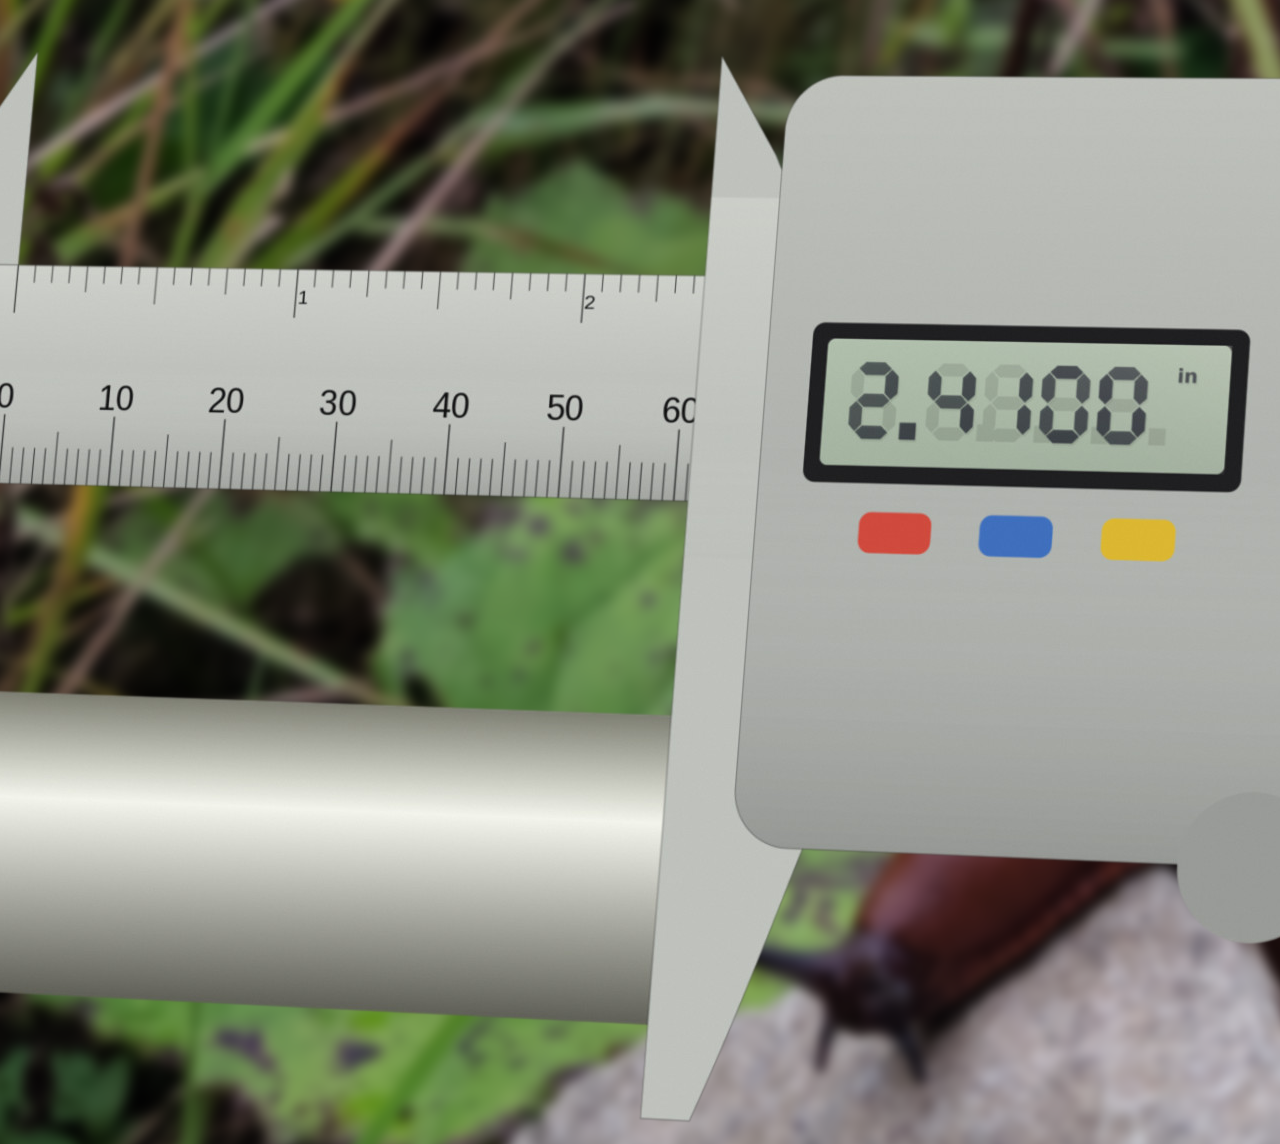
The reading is 2.4100 (in)
